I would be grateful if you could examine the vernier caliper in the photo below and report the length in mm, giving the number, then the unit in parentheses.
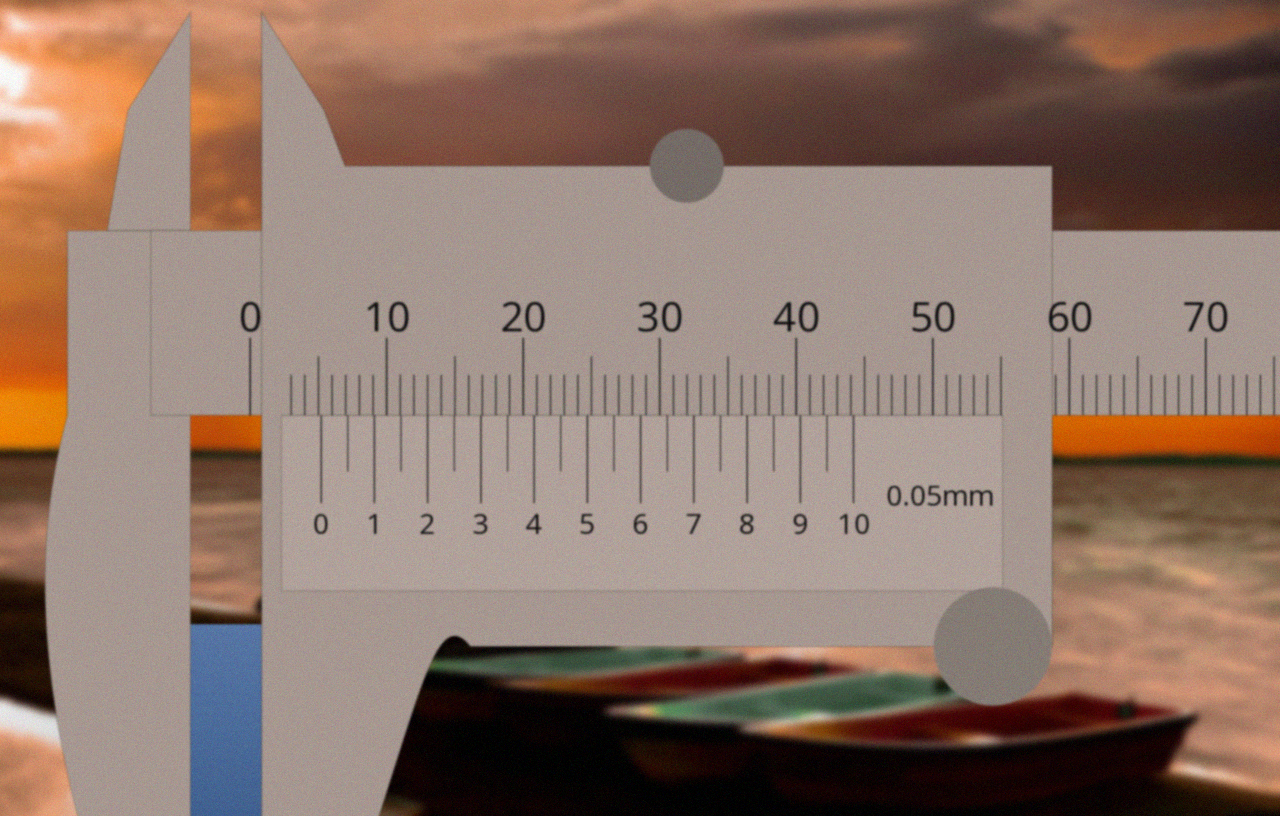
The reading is 5.2 (mm)
